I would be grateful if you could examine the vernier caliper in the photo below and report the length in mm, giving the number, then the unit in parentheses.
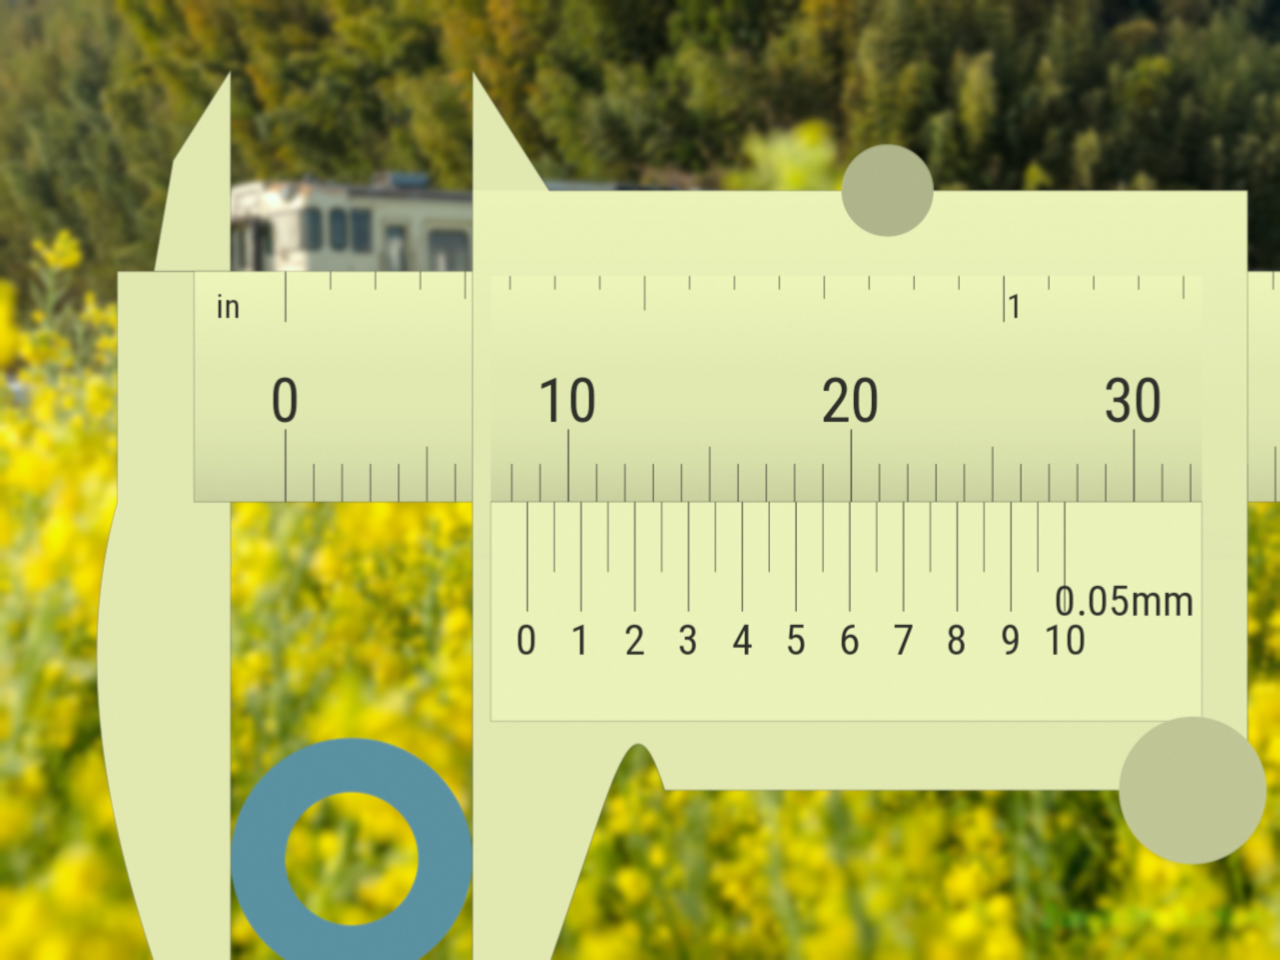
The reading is 8.55 (mm)
